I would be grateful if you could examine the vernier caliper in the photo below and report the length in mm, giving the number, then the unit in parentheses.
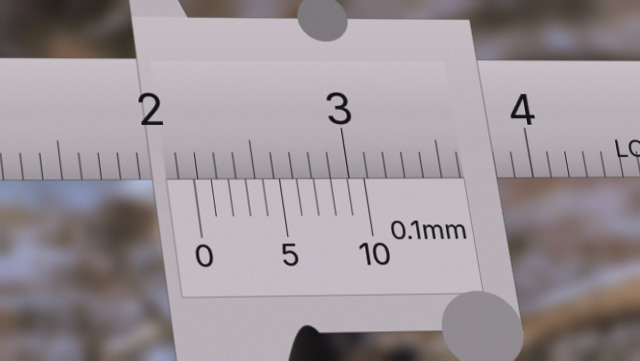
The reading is 21.8 (mm)
